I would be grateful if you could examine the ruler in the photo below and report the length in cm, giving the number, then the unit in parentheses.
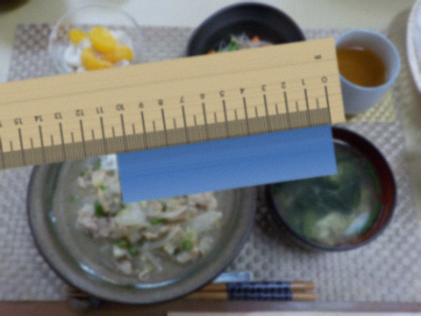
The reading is 10.5 (cm)
